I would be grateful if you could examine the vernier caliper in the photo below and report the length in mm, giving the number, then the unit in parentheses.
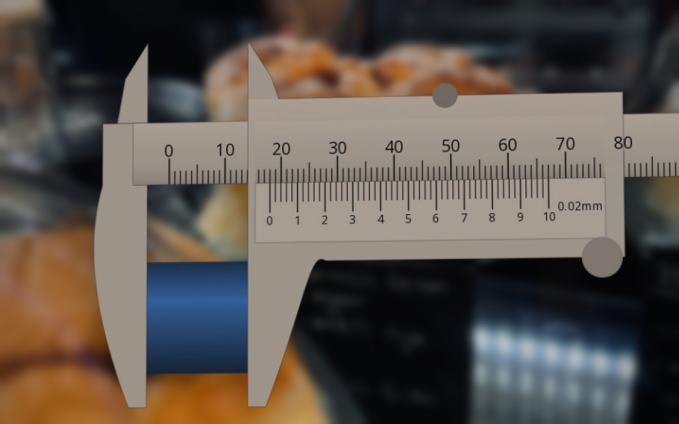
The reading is 18.0 (mm)
